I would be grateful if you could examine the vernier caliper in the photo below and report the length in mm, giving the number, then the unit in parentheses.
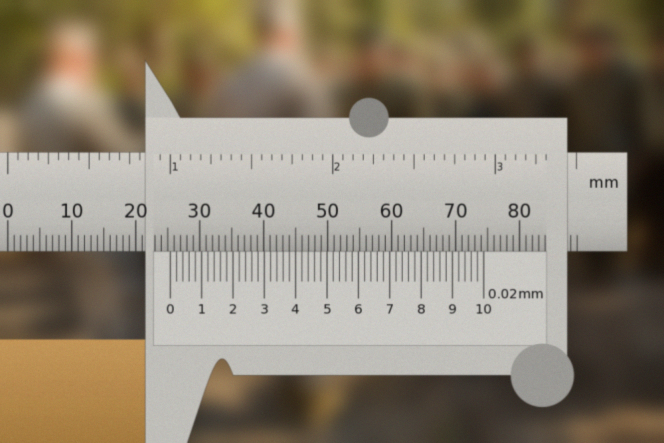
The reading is 25.4 (mm)
